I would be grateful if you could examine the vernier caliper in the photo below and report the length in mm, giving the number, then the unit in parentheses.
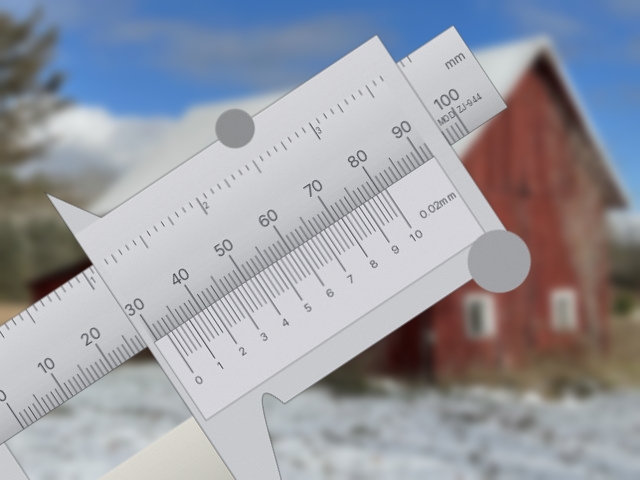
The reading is 32.2 (mm)
